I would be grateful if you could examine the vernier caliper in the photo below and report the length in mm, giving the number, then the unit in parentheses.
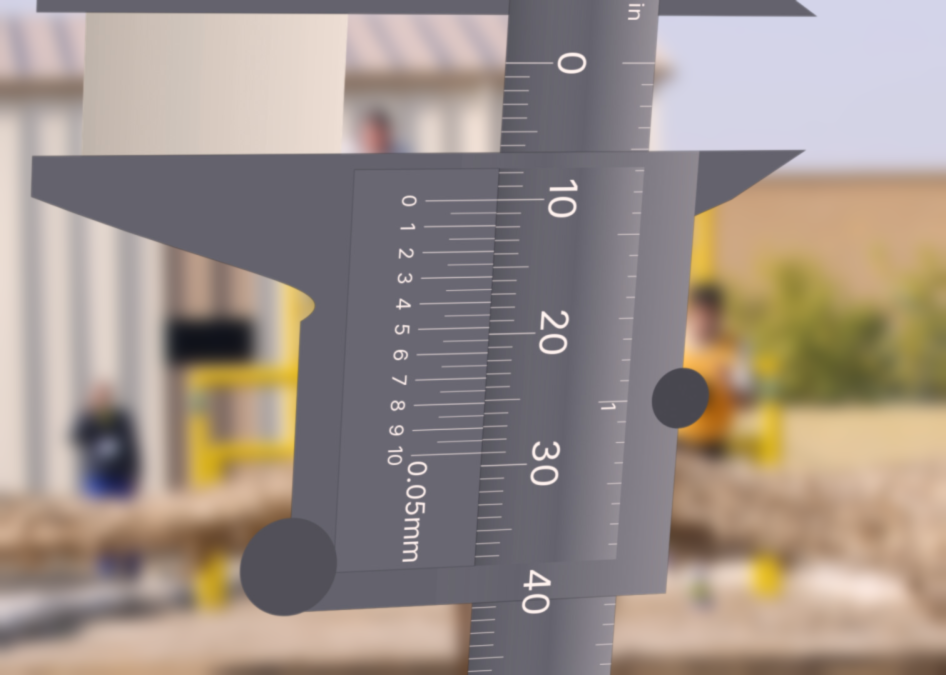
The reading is 10.0 (mm)
